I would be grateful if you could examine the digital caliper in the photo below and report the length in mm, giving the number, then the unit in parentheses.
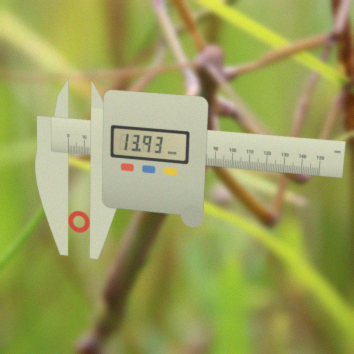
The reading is 13.93 (mm)
